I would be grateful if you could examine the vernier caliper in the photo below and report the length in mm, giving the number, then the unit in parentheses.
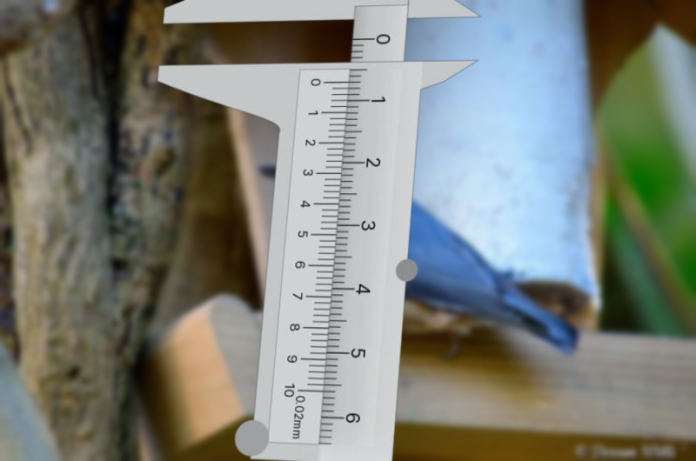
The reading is 7.0 (mm)
